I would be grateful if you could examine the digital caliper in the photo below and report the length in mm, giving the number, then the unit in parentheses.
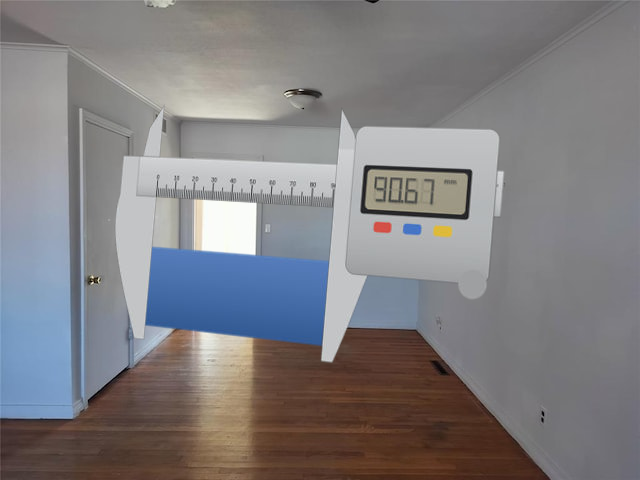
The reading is 90.67 (mm)
